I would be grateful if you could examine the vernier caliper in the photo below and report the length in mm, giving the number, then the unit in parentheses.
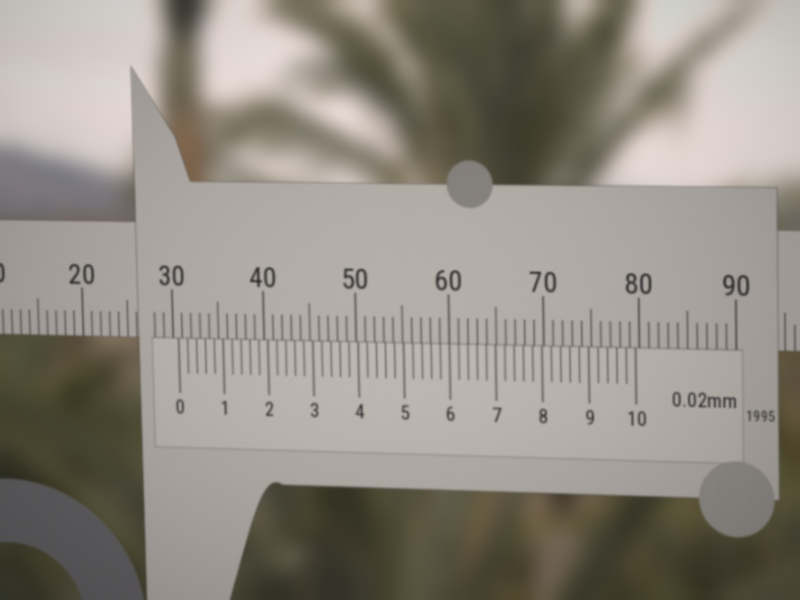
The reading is 30.6 (mm)
